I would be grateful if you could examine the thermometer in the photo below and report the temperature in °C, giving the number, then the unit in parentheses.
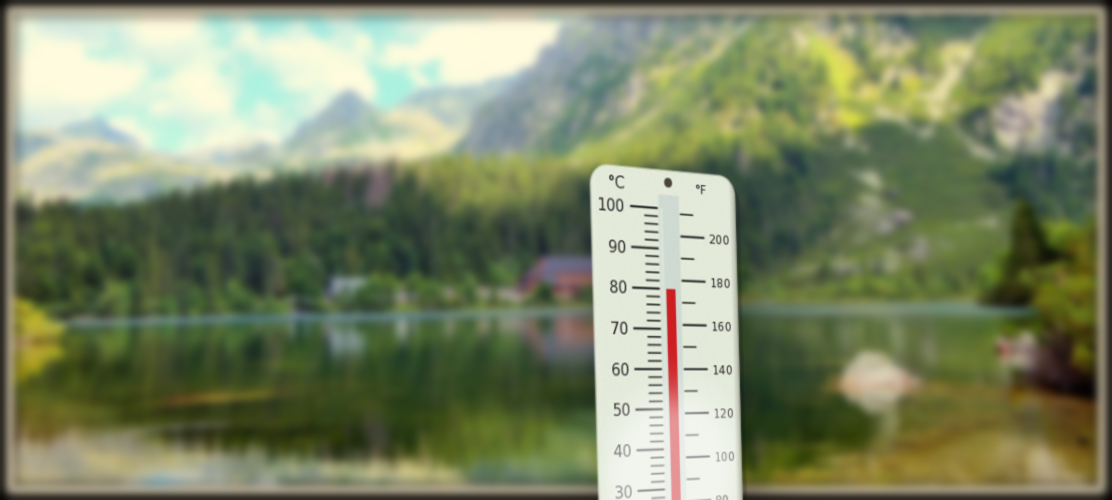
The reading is 80 (°C)
